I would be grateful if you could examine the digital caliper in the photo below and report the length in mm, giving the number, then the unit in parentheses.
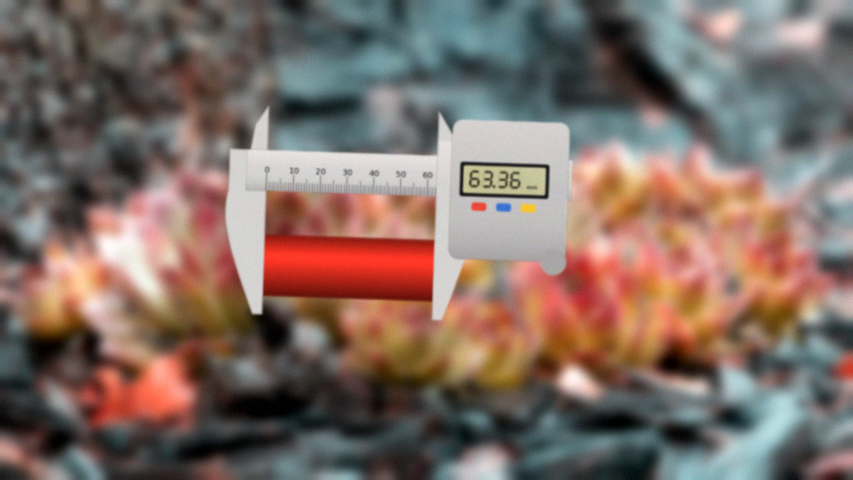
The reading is 63.36 (mm)
